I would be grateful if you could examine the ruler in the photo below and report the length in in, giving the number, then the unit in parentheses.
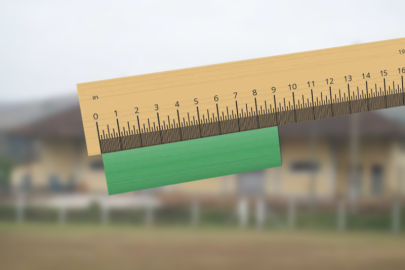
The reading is 9 (in)
